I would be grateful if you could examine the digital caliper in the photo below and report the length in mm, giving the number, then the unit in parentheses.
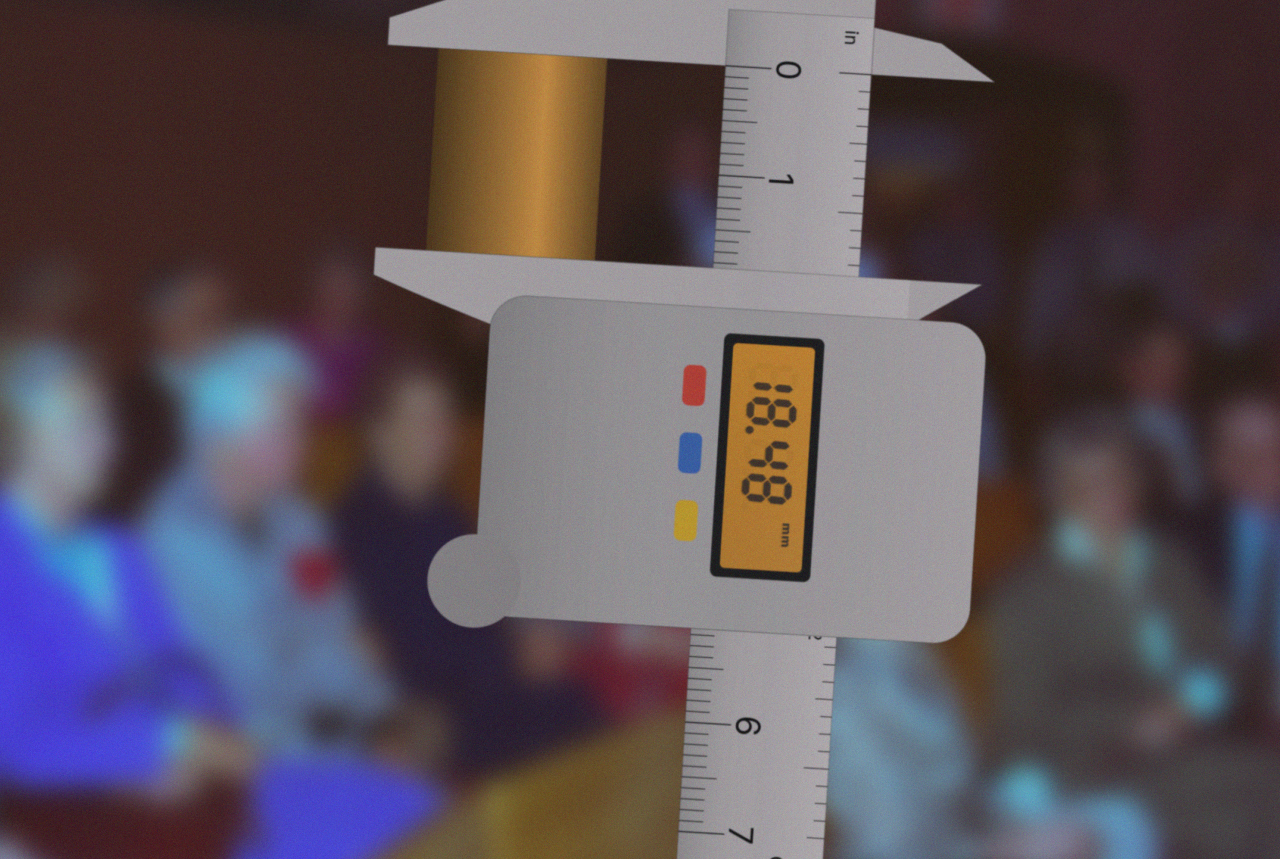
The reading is 18.48 (mm)
